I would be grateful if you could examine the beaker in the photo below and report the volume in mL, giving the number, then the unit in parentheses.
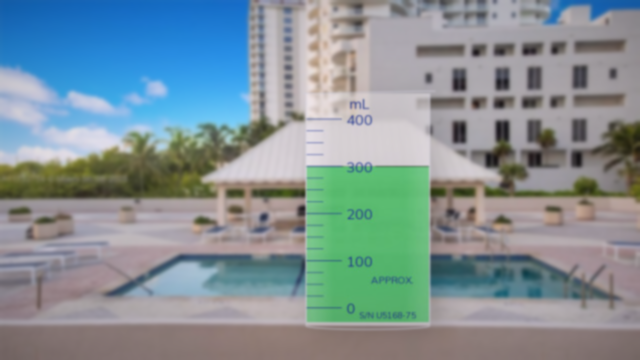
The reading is 300 (mL)
